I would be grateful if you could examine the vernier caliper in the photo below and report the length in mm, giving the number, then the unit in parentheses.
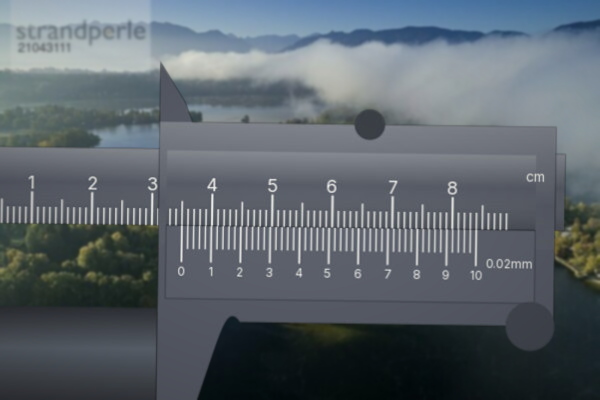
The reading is 35.0 (mm)
